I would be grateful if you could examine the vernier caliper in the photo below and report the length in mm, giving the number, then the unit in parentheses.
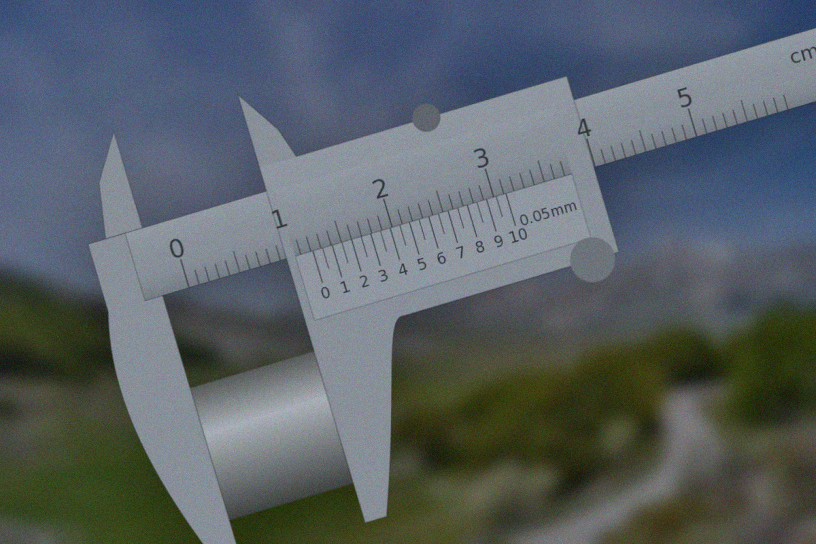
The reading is 12.2 (mm)
